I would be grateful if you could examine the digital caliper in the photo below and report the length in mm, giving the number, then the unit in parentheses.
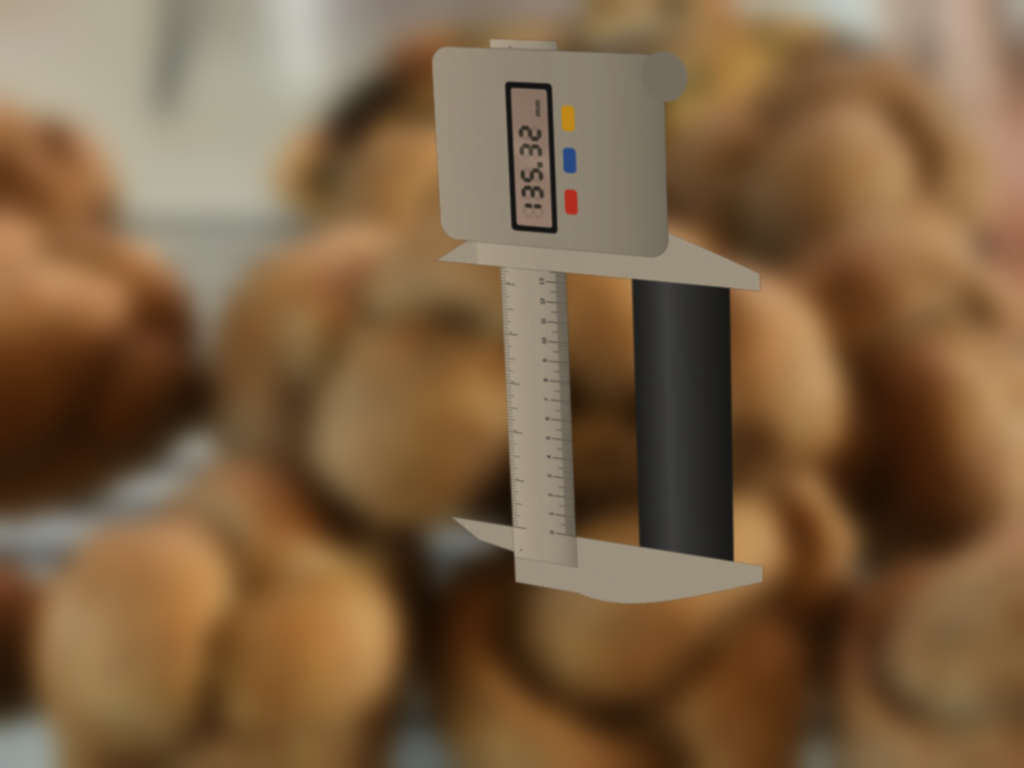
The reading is 135.32 (mm)
